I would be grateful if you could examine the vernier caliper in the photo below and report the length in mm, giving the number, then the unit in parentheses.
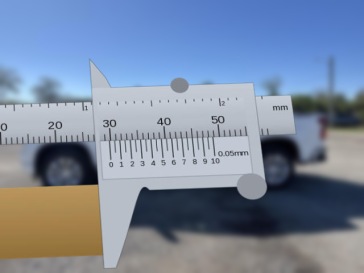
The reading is 29.8 (mm)
